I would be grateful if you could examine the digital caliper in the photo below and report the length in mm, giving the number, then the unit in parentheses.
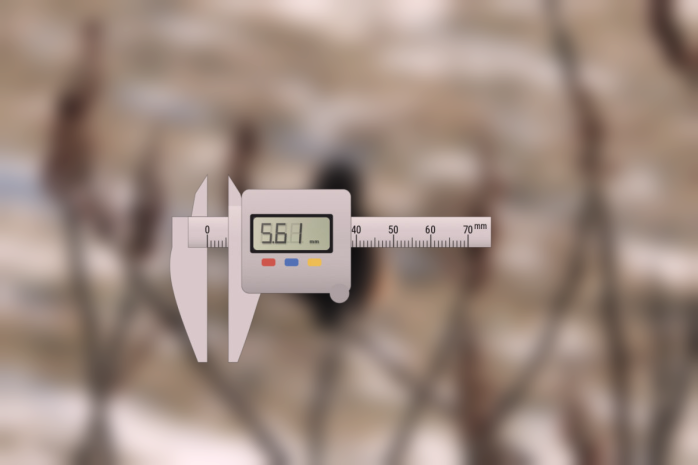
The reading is 5.61 (mm)
